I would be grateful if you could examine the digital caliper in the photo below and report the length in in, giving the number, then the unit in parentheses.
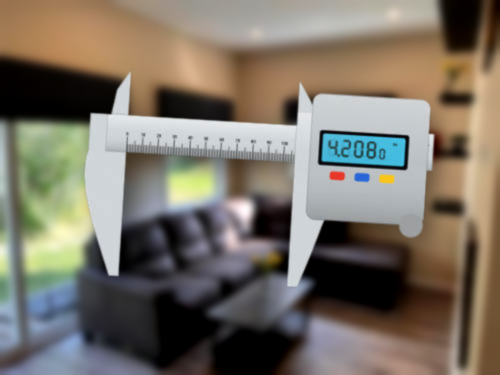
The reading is 4.2080 (in)
